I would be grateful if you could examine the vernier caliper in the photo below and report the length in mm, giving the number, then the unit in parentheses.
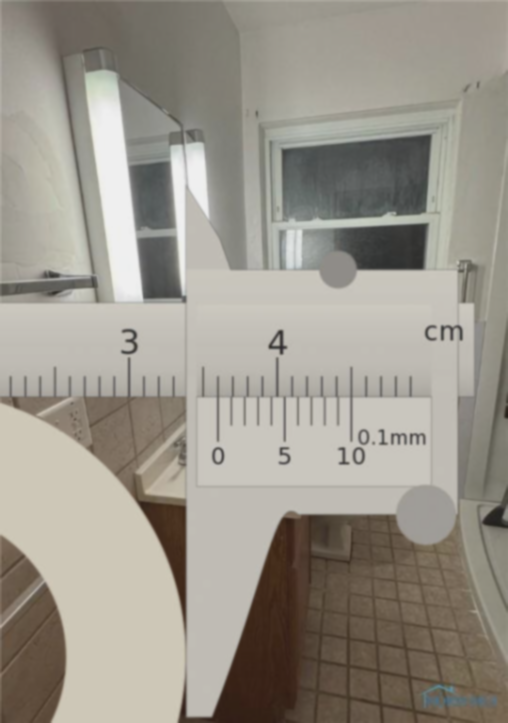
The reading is 36.0 (mm)
